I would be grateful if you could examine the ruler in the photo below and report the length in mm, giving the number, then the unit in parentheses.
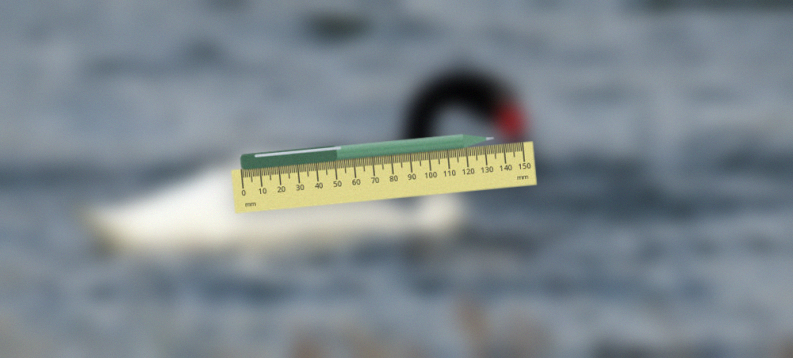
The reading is 135 (mm)
